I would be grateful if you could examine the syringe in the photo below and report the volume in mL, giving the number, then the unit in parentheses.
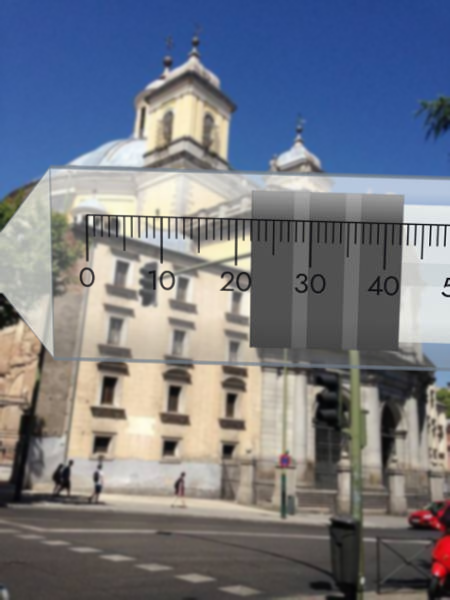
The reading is 22 (mL)
